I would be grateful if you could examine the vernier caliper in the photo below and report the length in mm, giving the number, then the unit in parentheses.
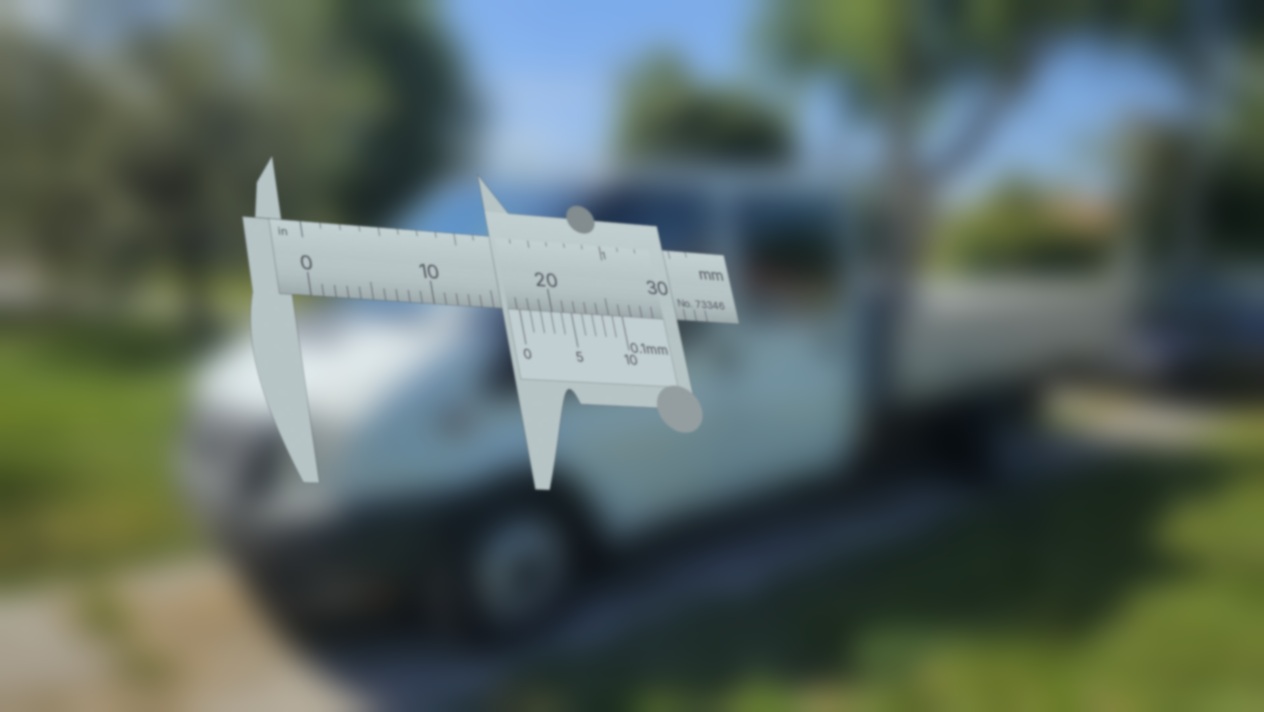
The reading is 17.2 (mm)
